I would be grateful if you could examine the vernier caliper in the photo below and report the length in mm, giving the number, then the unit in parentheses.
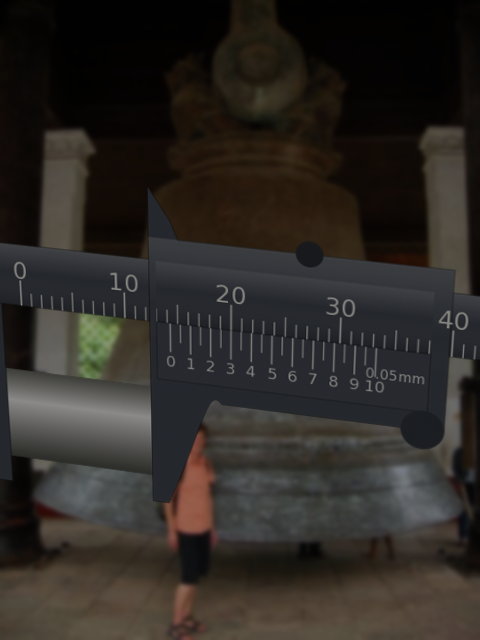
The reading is 14.3 (mm)
